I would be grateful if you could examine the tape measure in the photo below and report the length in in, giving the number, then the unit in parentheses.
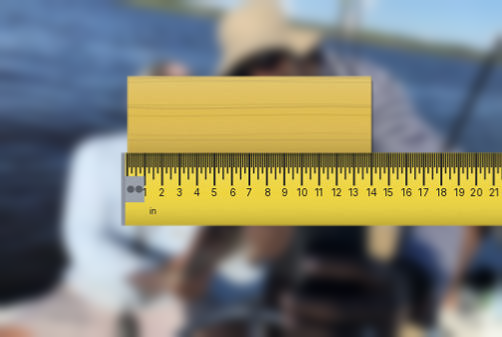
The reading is 14 (in)
